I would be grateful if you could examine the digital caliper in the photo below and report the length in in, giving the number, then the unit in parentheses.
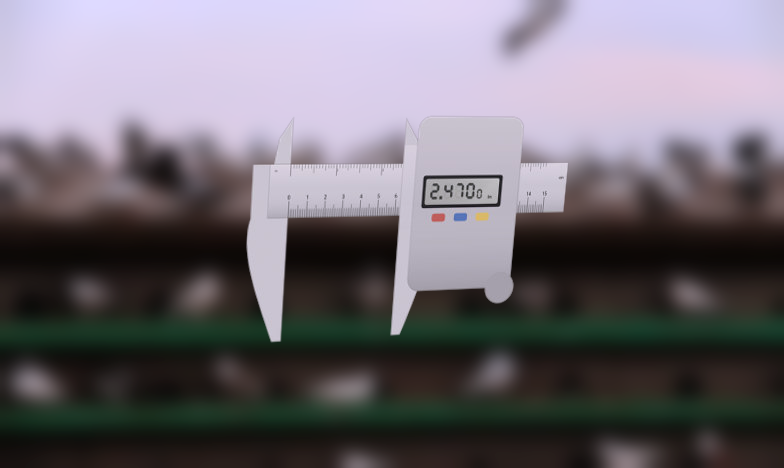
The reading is 2.4700 (in)
